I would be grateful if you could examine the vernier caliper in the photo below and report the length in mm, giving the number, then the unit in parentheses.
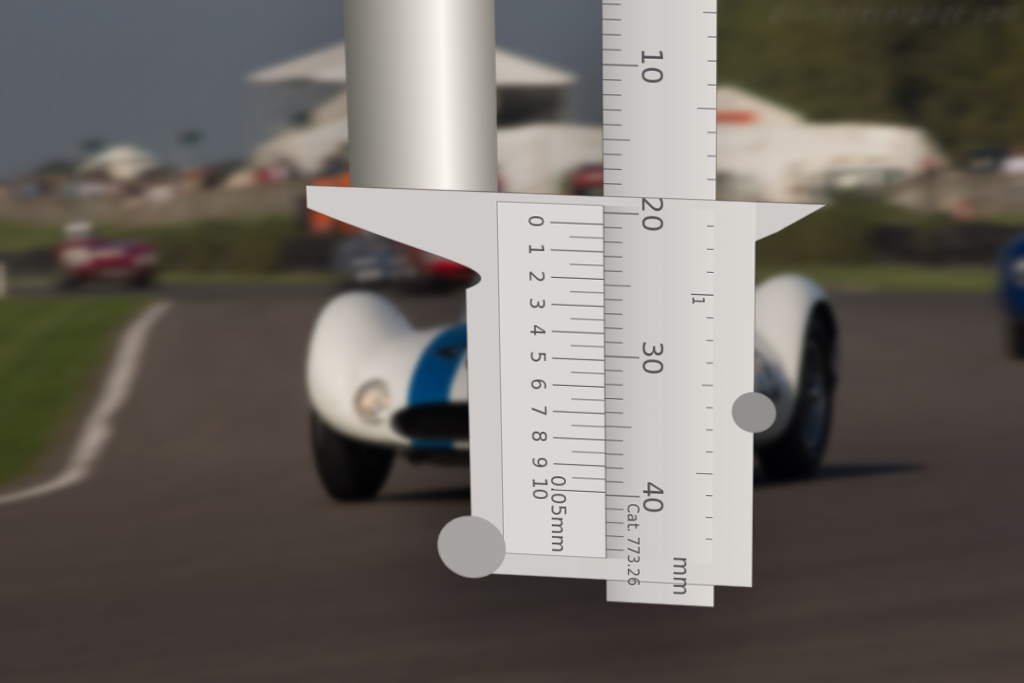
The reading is 20.8 (mm)
